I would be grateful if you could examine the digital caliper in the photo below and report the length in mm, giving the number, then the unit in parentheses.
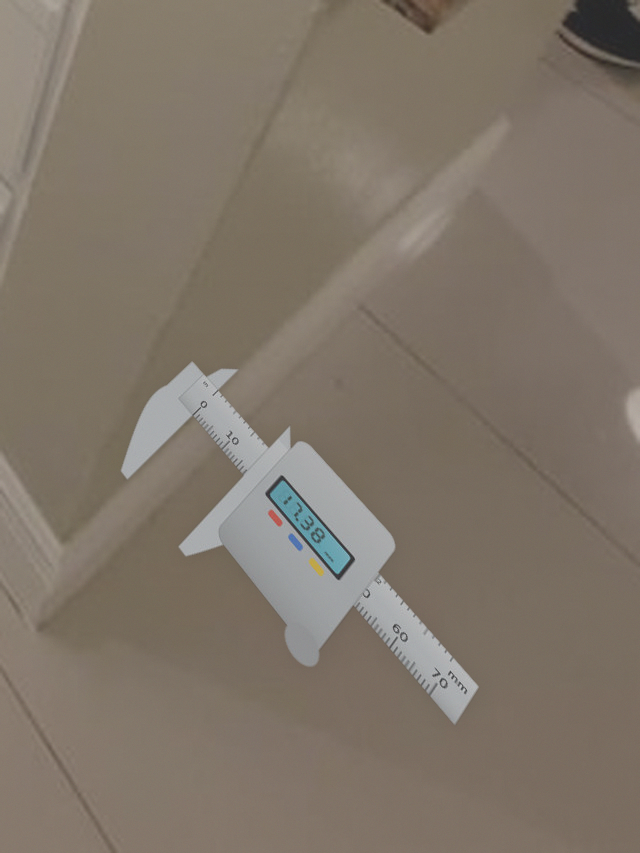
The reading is 17.38 (mm)
